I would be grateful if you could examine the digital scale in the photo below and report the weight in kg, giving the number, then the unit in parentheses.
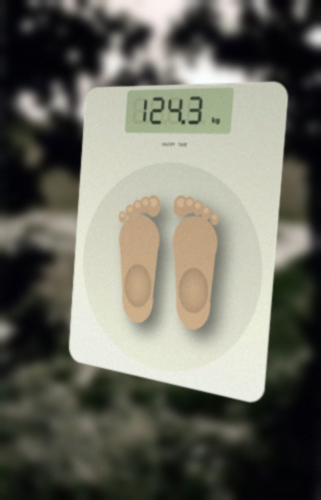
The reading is 124.3 (kg)
